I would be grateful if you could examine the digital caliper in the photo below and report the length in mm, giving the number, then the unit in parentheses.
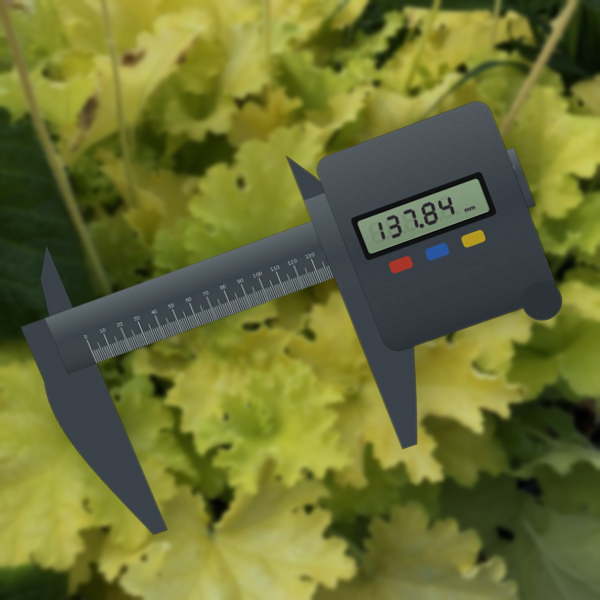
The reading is 137.84 (mm)
